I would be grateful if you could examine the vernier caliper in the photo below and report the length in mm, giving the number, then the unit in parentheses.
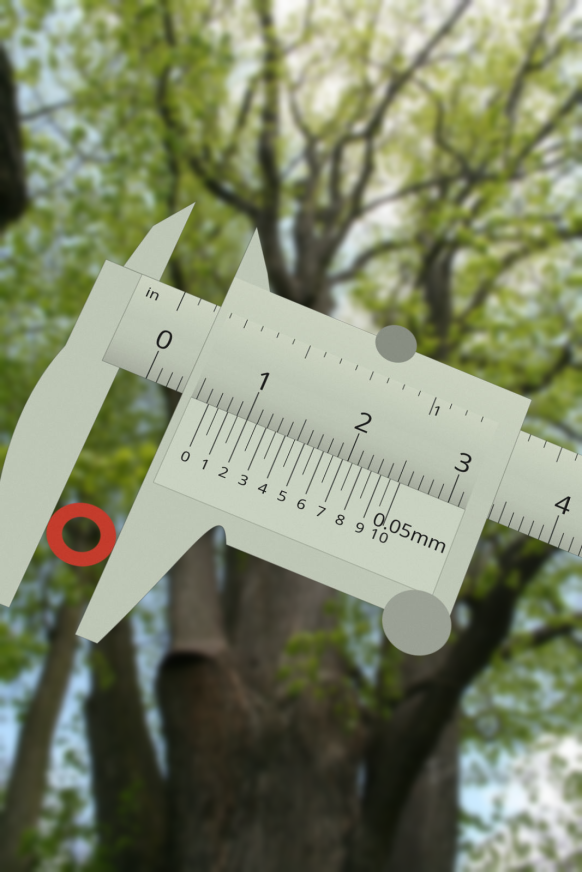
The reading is 6.2 (mm)
